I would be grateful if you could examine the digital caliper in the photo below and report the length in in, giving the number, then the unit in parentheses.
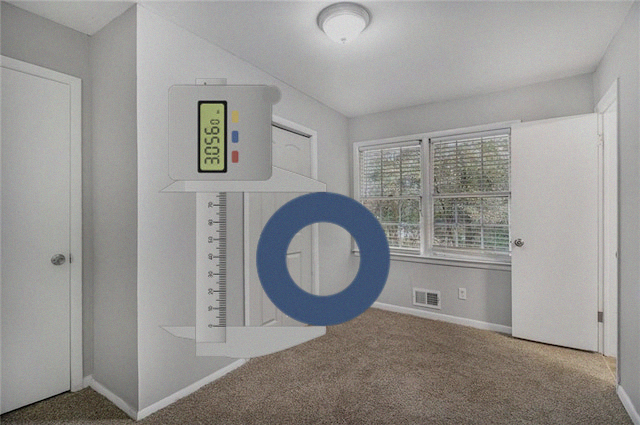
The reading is 3.0560 (in)
